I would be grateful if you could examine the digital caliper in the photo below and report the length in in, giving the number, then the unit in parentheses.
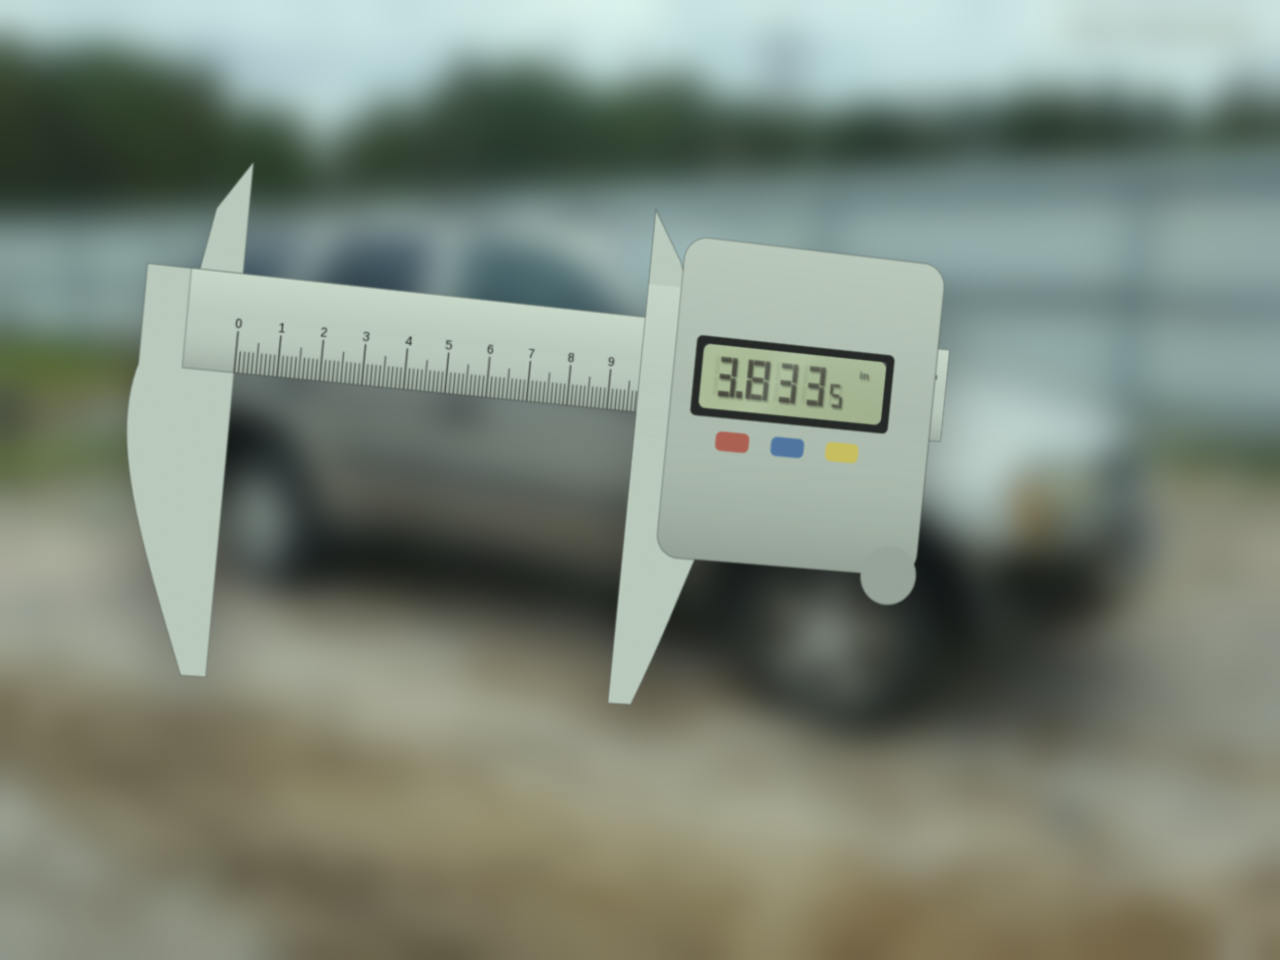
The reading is 3.8335 (in)
